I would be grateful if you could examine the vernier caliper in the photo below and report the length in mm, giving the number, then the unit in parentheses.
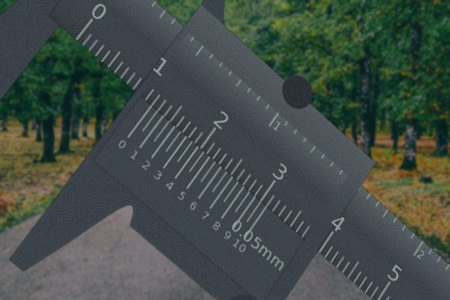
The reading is 12.0 (mm)
